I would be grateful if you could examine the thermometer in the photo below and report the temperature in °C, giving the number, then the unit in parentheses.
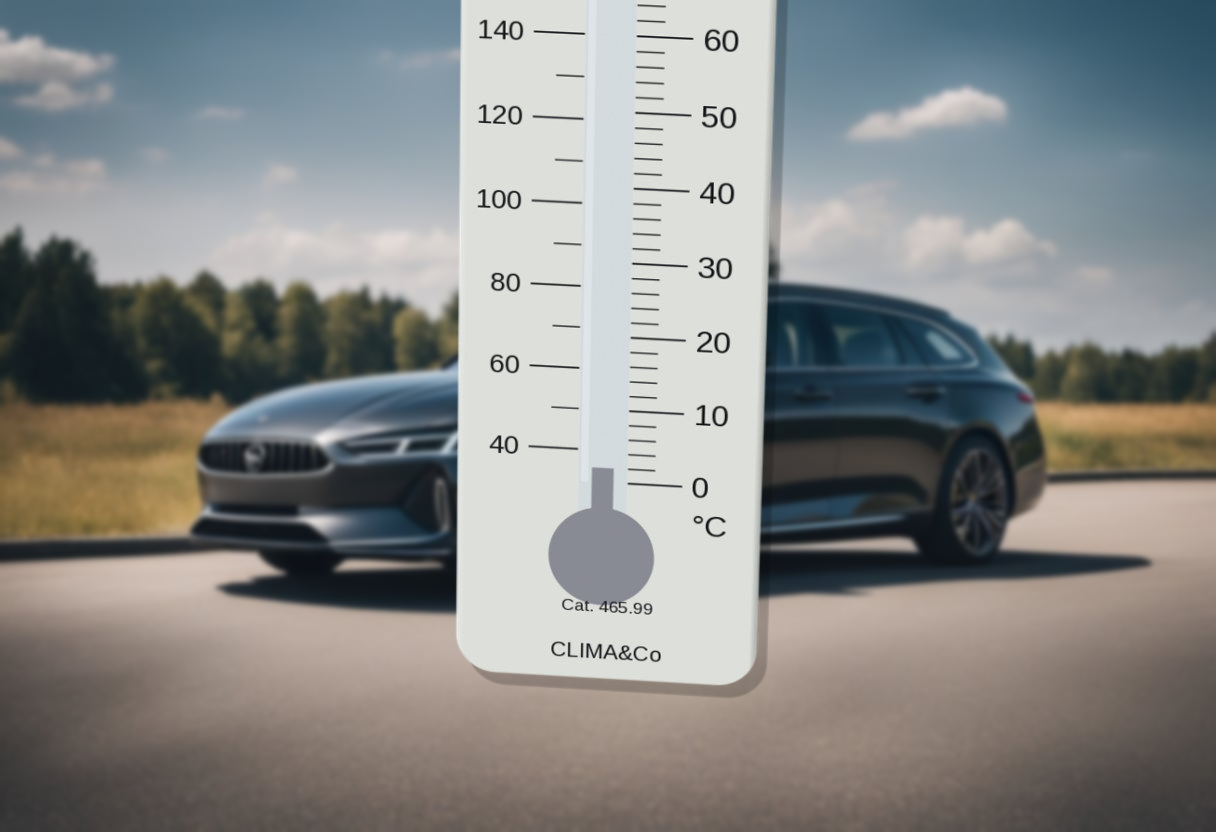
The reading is 2 (°C)
